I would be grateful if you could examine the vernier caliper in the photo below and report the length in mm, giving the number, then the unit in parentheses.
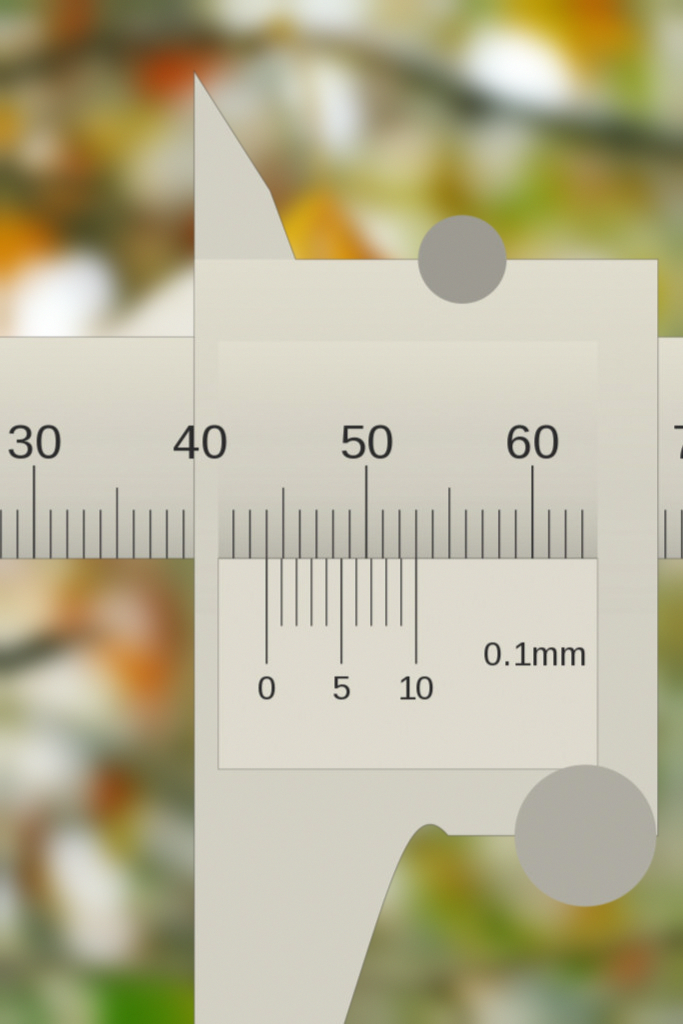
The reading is 44.0 (mm)
